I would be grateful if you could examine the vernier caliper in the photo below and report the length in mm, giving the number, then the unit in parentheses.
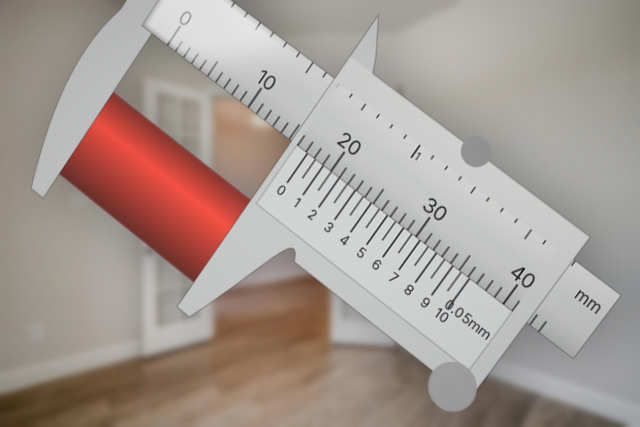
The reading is 17.2 (mm)
